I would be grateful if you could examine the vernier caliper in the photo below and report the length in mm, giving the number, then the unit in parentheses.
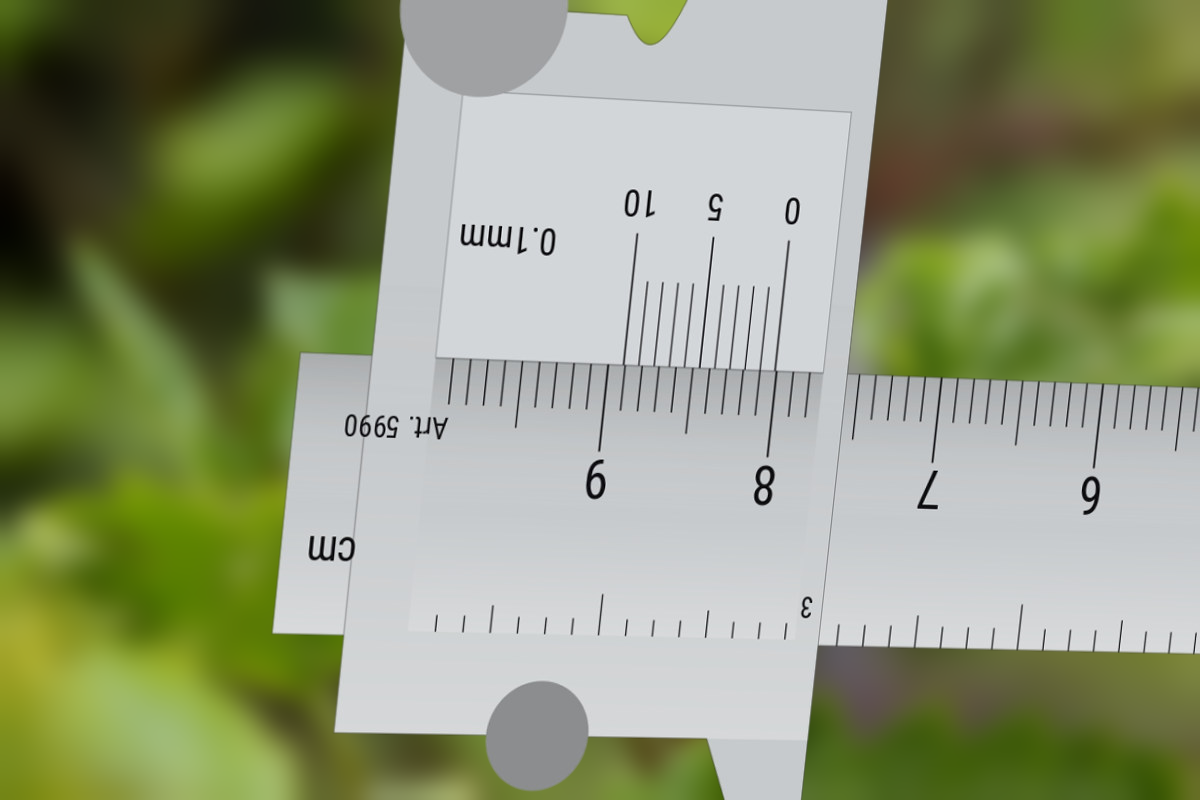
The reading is 80.1 (mm)
